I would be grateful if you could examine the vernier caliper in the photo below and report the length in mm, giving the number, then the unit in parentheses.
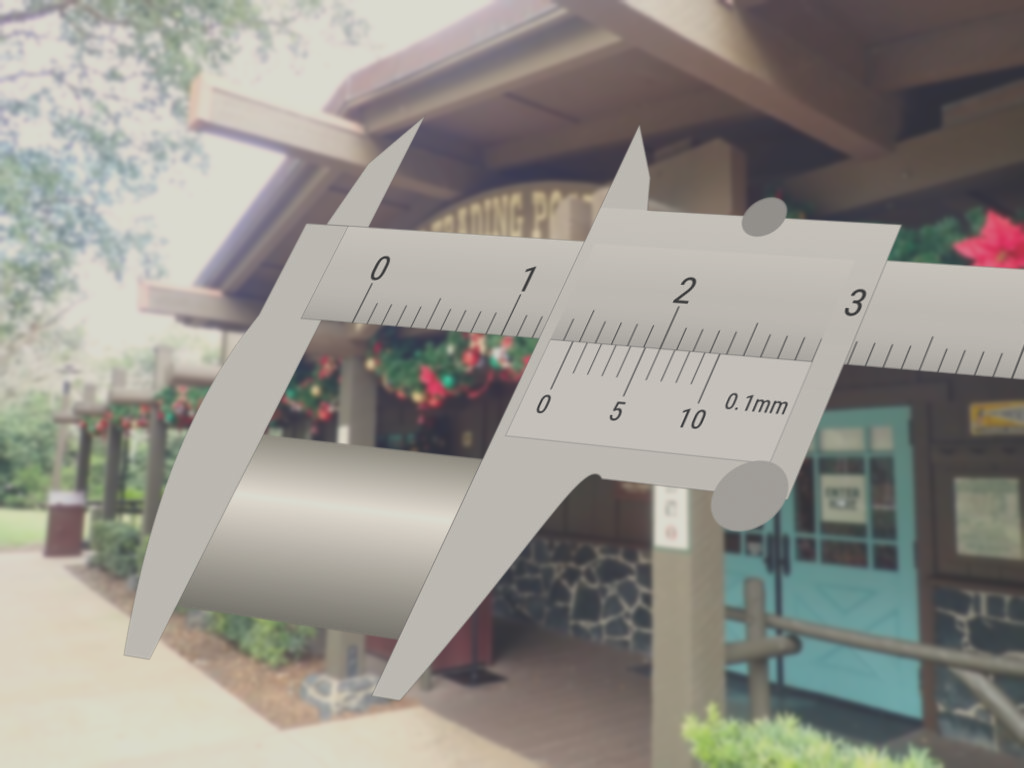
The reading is 14.6 (mm)
